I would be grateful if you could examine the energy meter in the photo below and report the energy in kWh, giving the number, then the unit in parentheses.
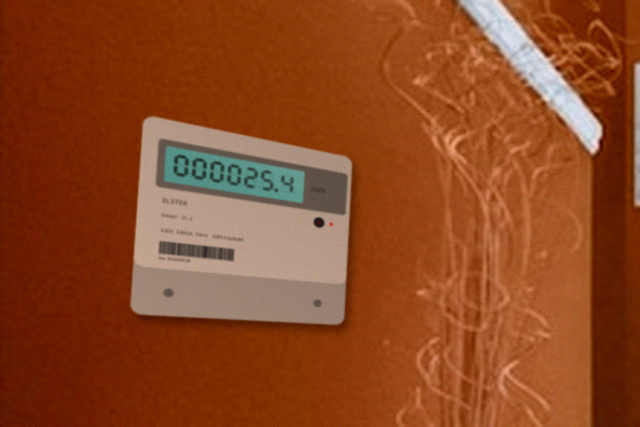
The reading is 25.4 (kWh)
